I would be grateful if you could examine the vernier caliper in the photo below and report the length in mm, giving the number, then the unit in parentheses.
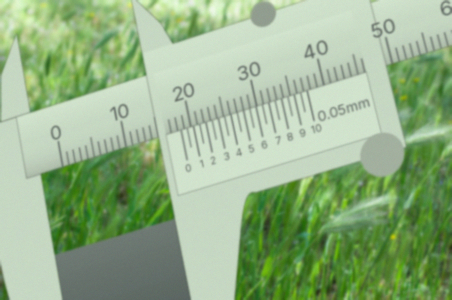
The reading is 18.5 (mm)
